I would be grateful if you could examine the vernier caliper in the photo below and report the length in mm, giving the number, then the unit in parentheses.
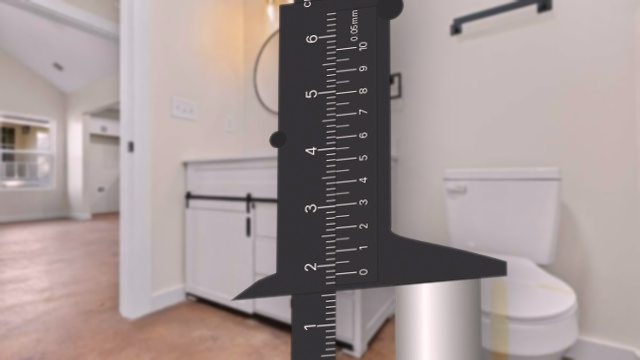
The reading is 18.4 (mm)
